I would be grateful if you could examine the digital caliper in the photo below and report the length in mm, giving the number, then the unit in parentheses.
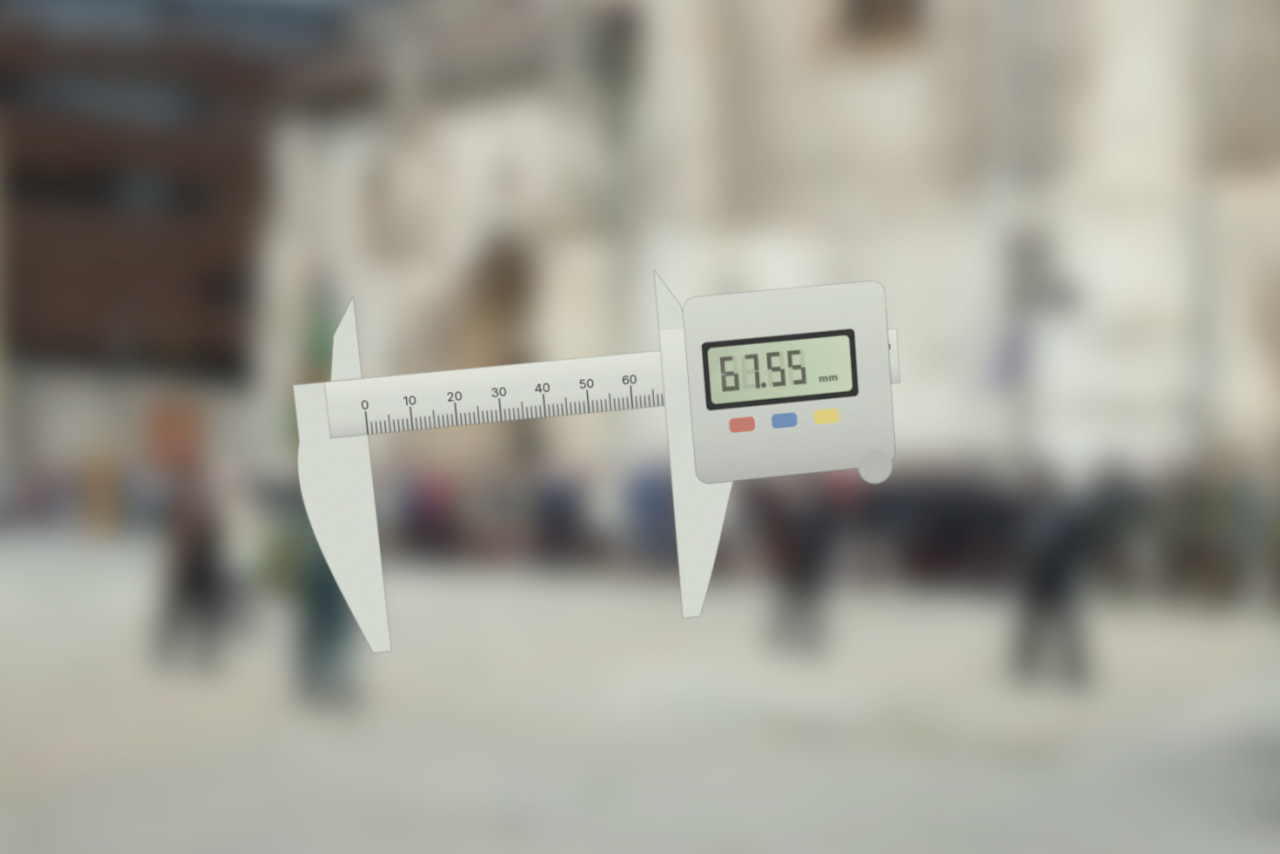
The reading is 67.55 (mm)
